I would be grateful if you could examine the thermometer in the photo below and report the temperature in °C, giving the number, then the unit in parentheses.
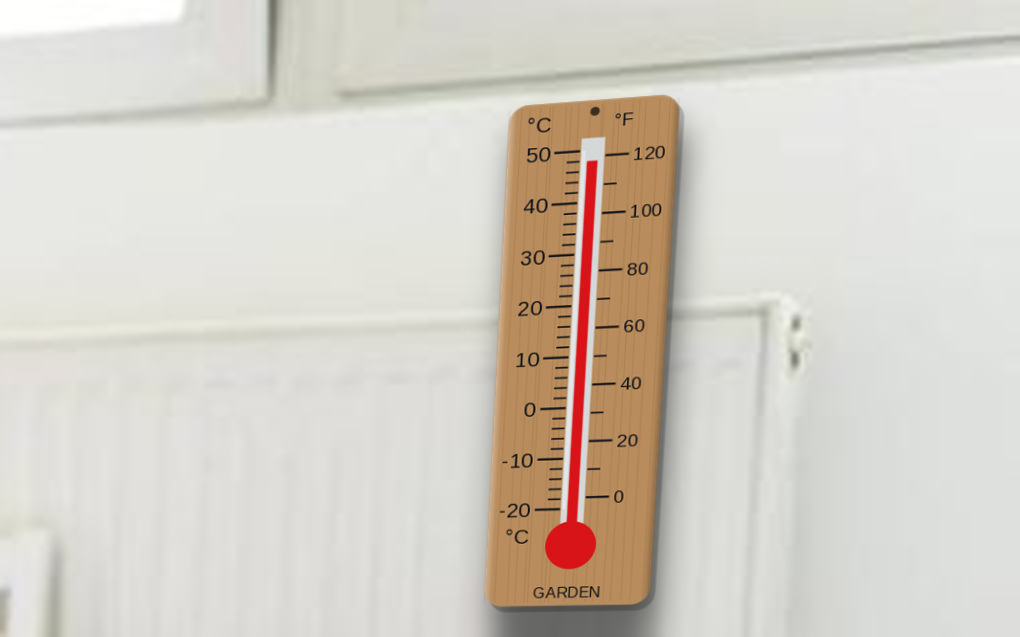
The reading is 48 (°C)
